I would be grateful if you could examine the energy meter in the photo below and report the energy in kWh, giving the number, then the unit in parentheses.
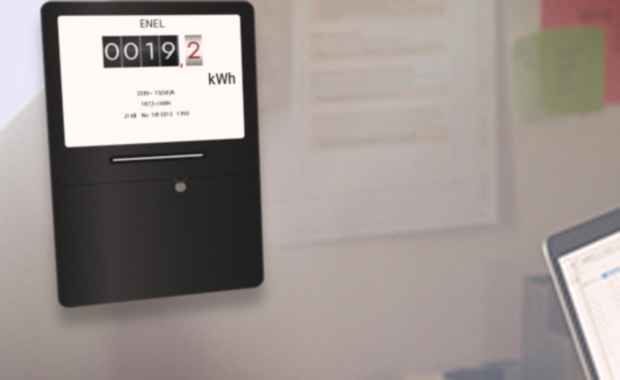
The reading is 19.2 (kWh)
